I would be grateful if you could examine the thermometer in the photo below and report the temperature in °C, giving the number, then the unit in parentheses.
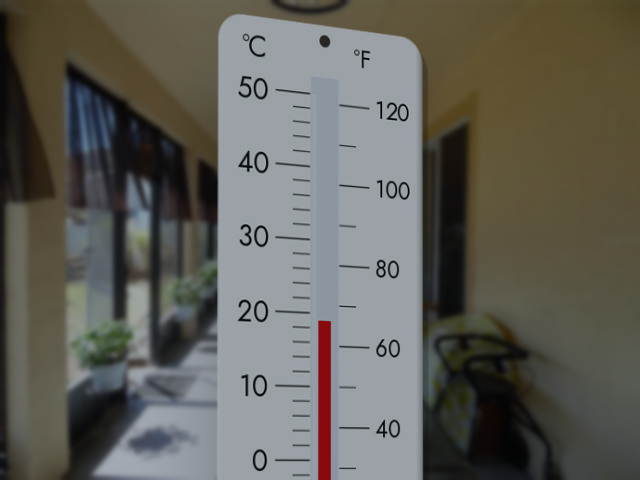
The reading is 19 (°C)
